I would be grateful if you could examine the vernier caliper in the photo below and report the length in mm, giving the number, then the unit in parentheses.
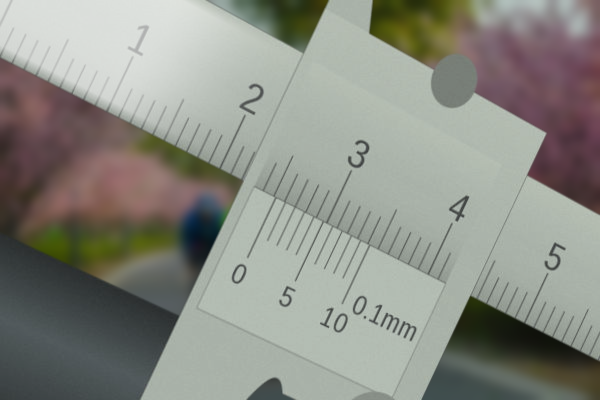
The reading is 25.2 (mm)
